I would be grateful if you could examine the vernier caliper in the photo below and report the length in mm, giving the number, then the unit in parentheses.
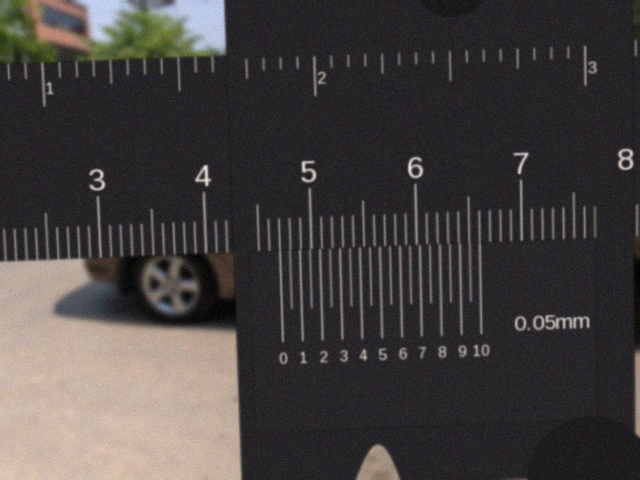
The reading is 47.0 (mm)
